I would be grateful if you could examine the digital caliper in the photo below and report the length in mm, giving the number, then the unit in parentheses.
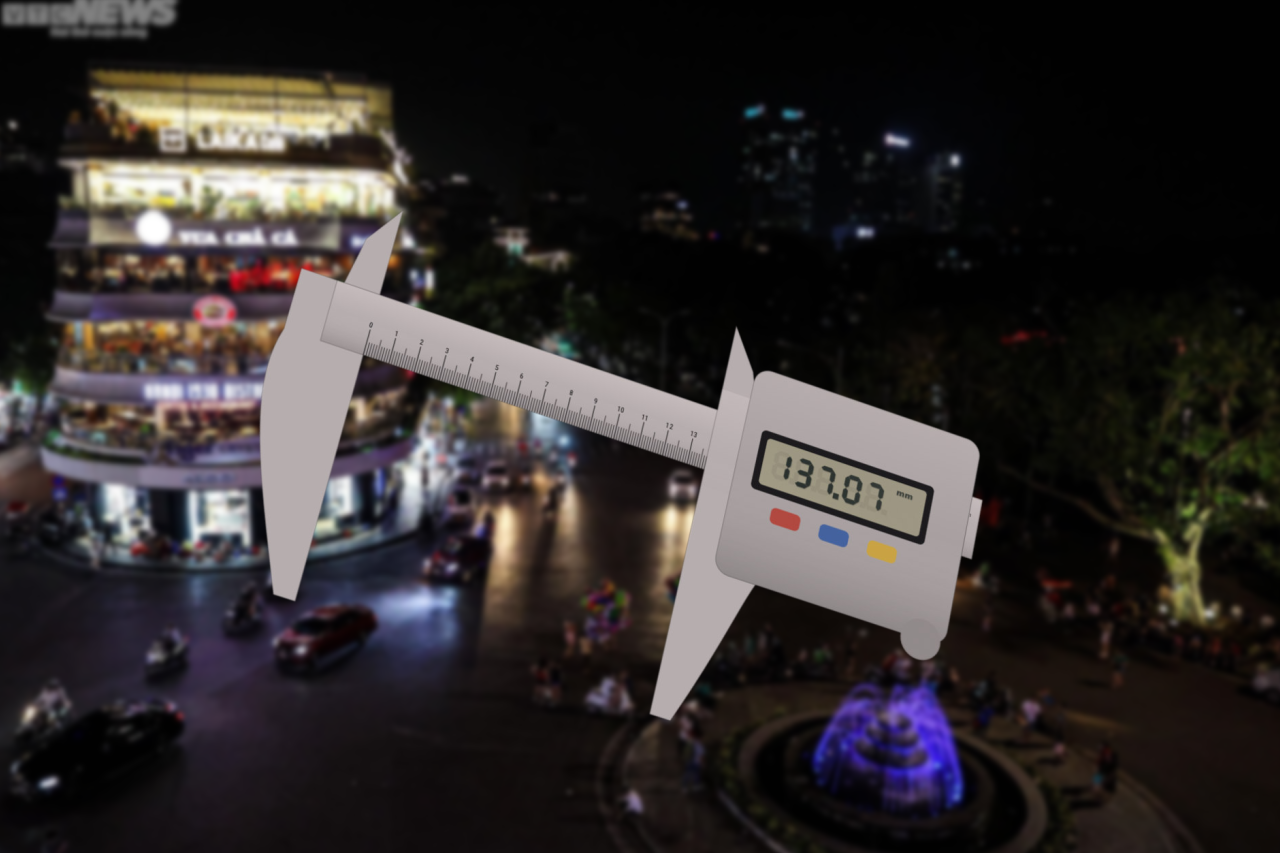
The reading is 137.07 (mm)
